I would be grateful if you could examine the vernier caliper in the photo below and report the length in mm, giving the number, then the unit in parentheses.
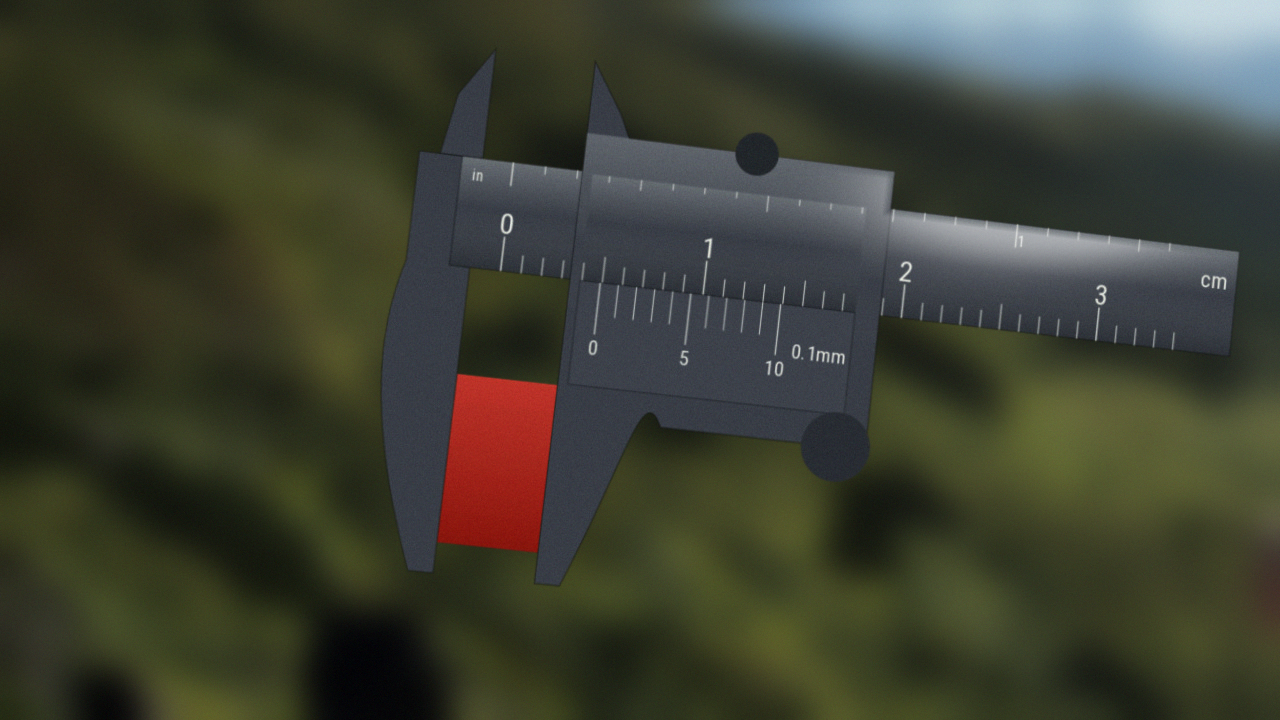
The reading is 4.9 (mm)
